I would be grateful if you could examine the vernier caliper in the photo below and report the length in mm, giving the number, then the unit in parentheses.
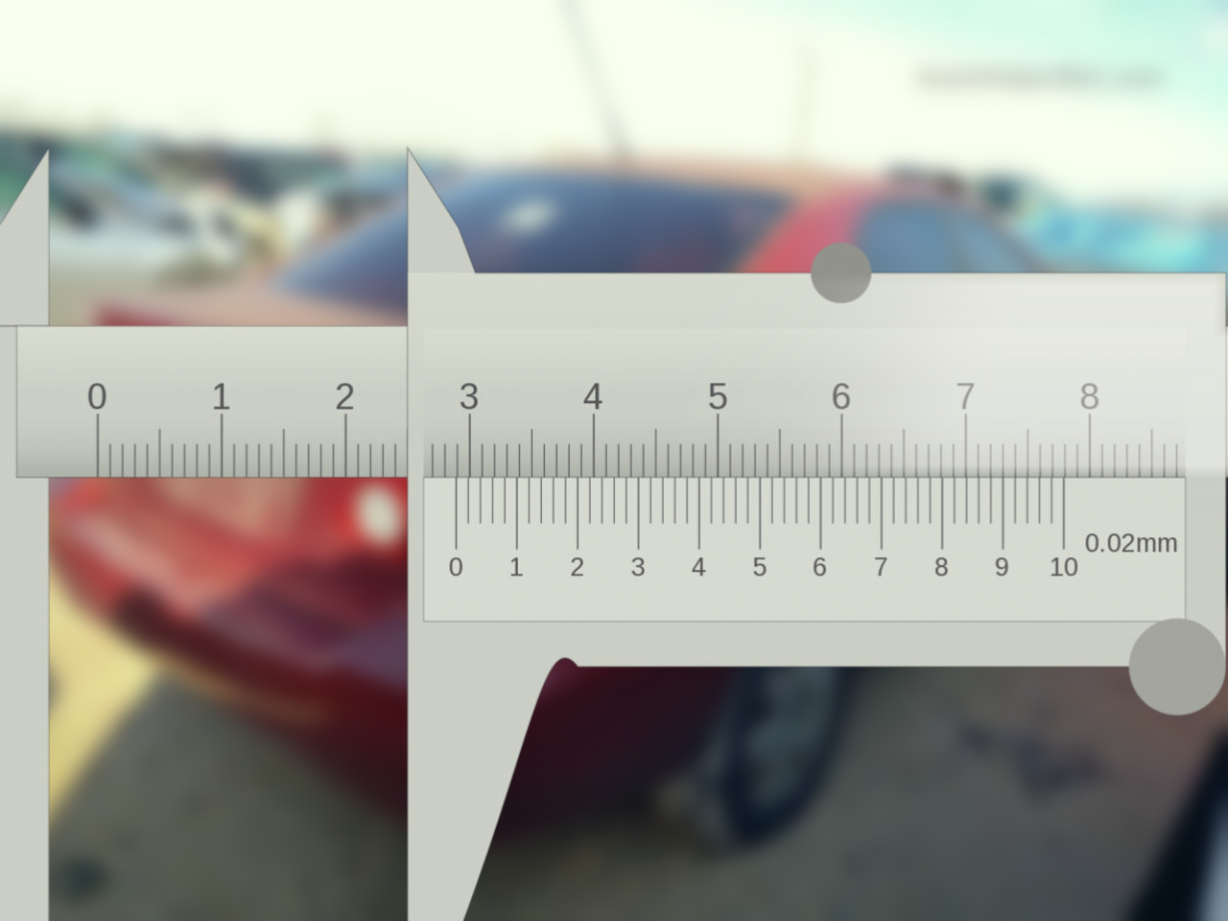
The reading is 28.9 (mm)
